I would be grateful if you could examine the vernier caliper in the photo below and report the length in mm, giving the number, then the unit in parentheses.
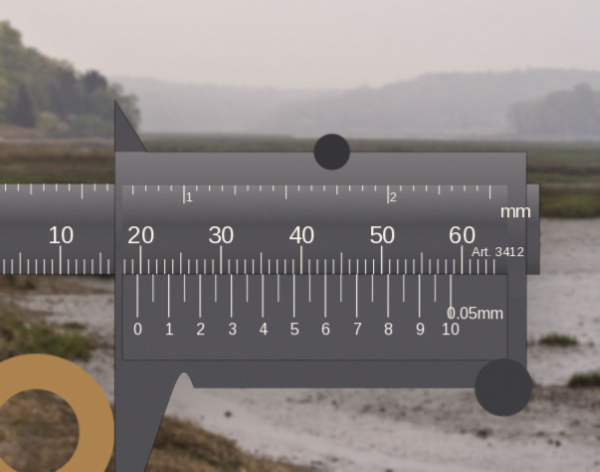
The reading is 19.6 (mm)
